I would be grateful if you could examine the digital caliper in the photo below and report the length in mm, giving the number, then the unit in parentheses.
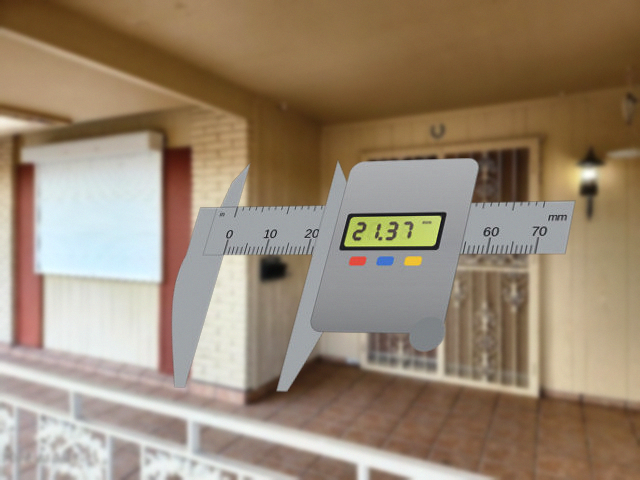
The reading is 21.37 (mm)
